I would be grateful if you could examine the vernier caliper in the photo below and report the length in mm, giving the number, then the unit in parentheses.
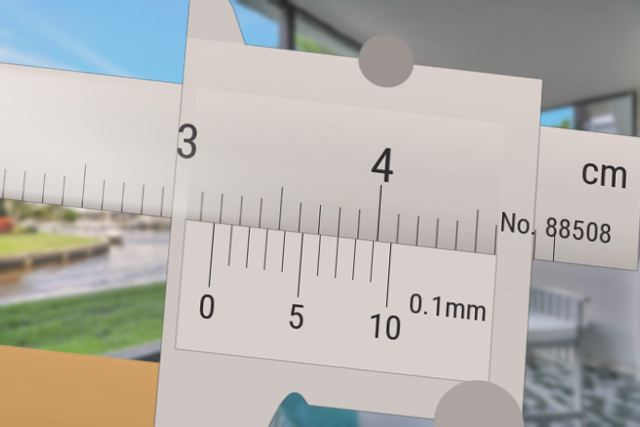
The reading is 31.7 (mm)
